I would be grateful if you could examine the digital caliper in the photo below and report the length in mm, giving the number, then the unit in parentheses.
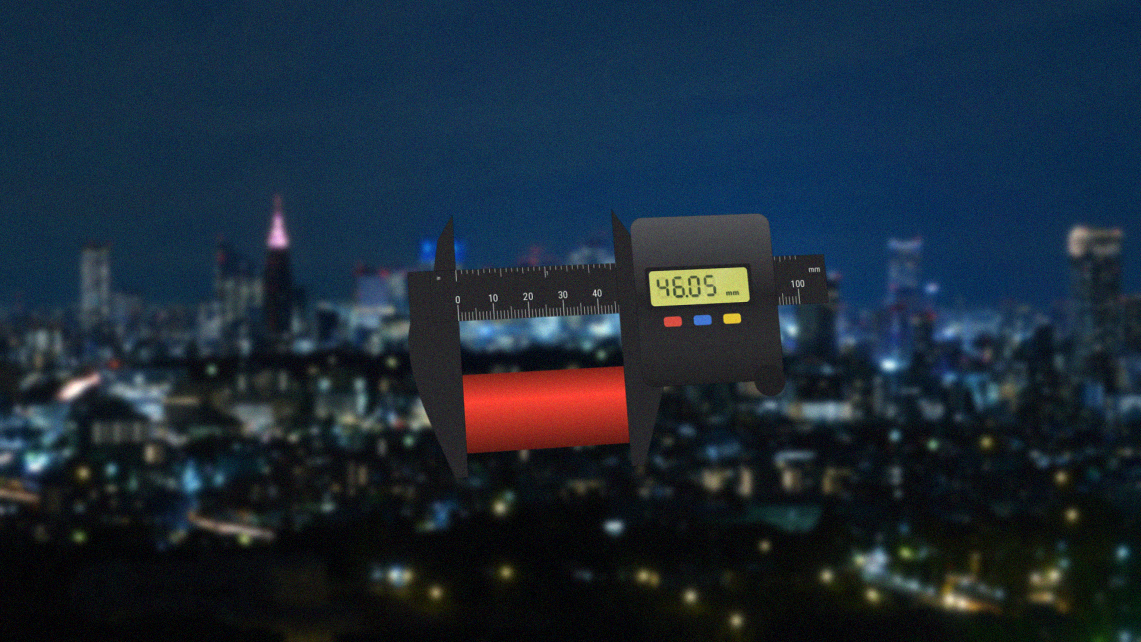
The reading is 46.05 (mm)
